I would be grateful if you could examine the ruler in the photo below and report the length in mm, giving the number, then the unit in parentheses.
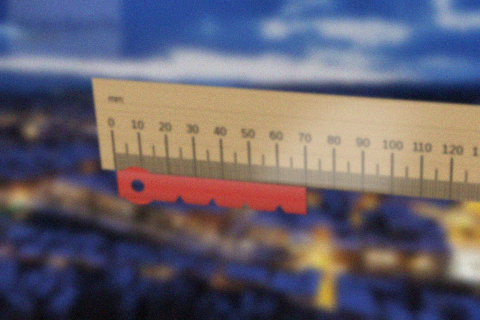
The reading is 70 (mm)
